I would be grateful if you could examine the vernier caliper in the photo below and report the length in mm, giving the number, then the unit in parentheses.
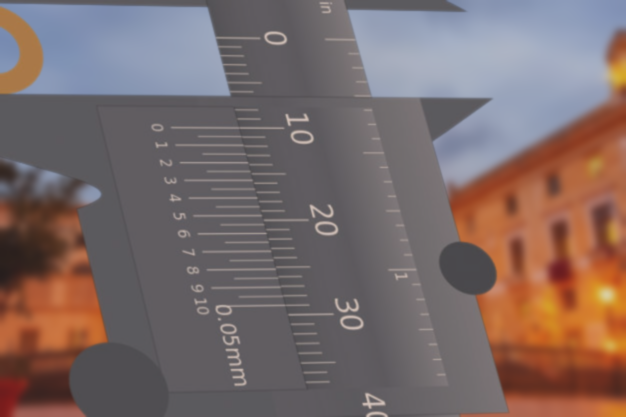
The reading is 10.0 (mm)
